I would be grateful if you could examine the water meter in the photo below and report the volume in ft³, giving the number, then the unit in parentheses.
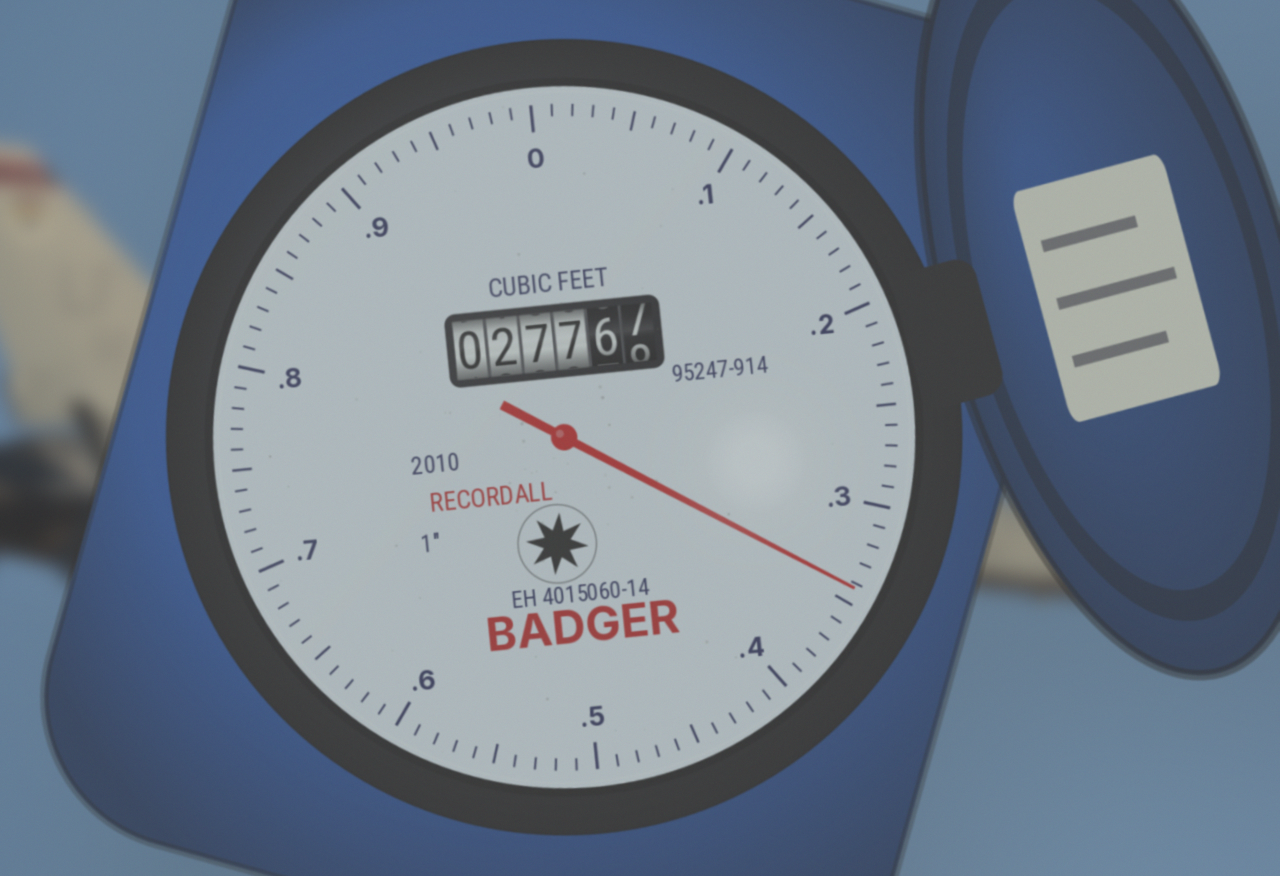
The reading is 27767.34 (ft³)
